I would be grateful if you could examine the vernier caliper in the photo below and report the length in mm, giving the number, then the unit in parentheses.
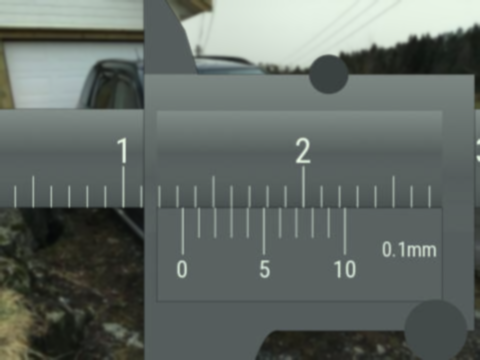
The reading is 13.3 (mm)
